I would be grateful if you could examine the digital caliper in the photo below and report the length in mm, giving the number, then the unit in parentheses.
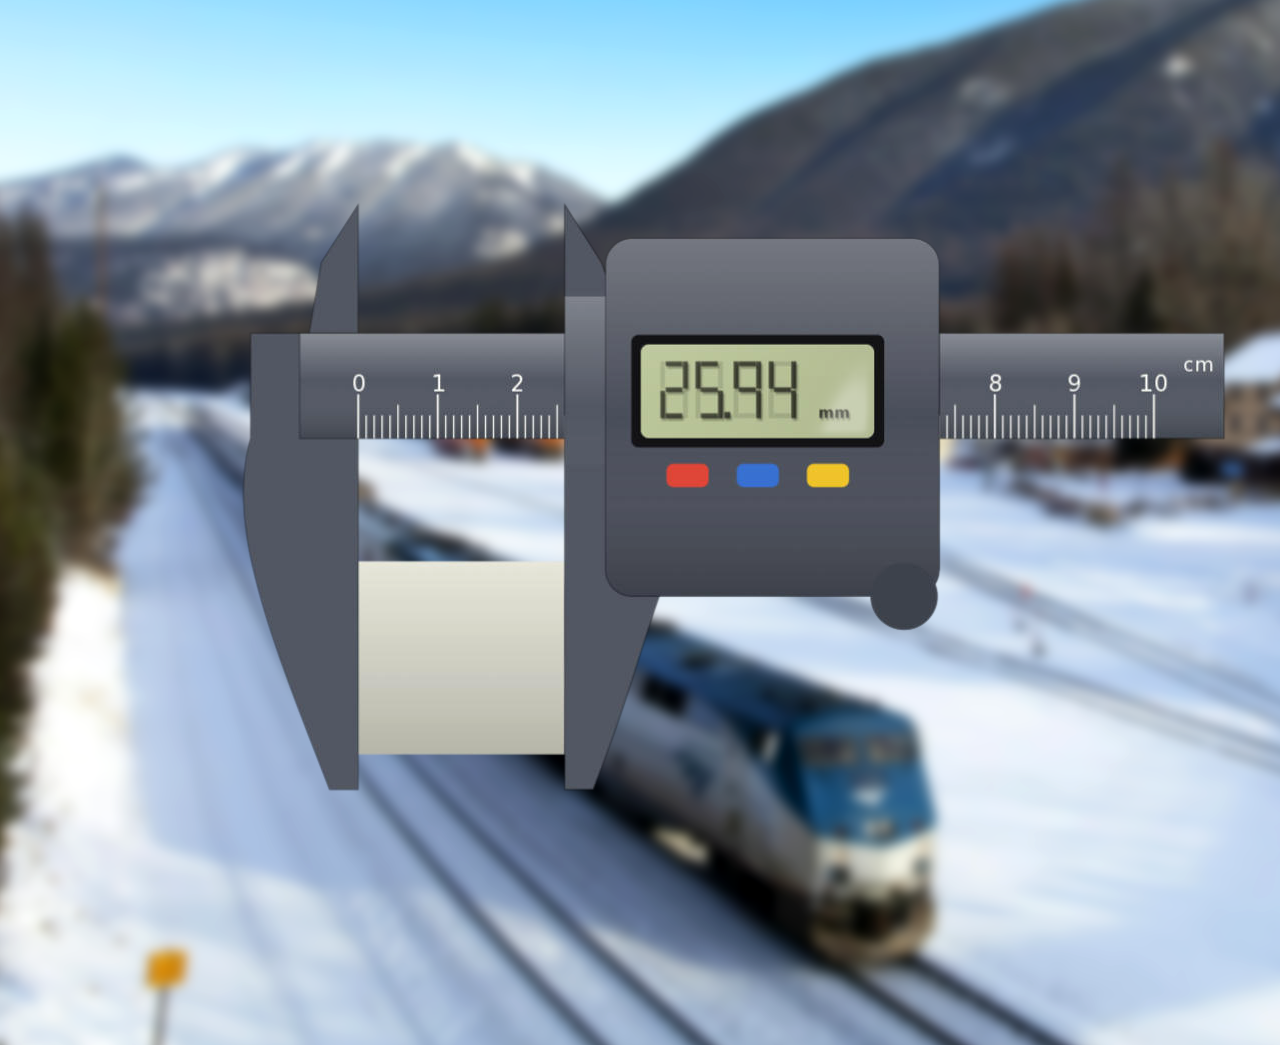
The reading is 25.94 (mm)
